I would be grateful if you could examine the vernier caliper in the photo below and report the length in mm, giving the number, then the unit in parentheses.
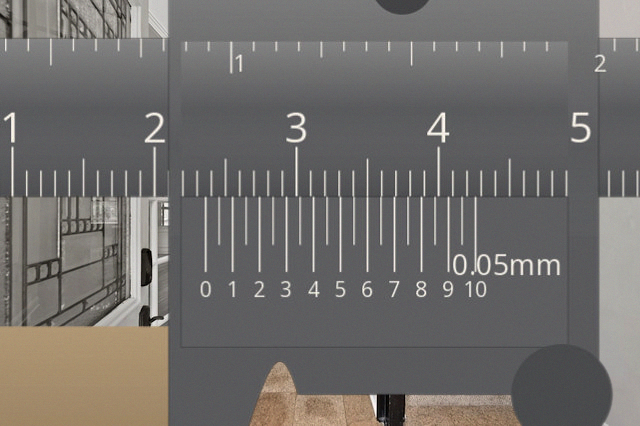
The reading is 23.6 (mm)
